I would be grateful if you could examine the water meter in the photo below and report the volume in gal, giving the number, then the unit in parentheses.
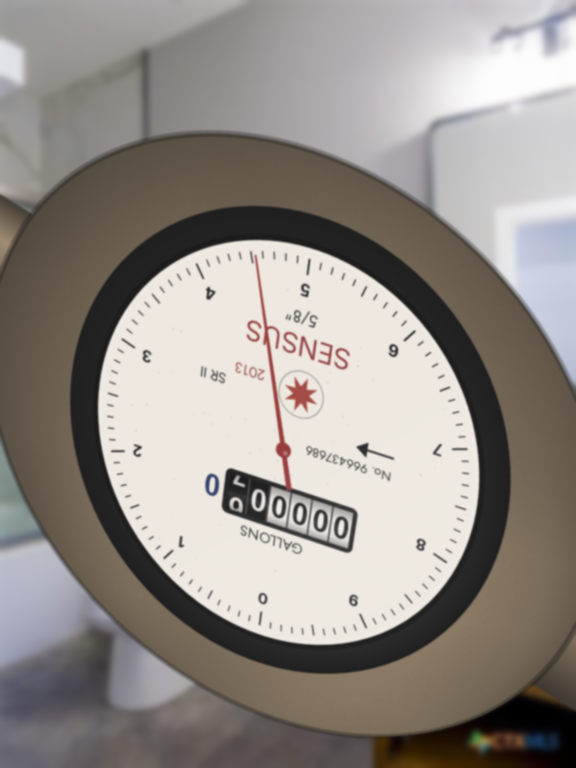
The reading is 64.5 (gal)
